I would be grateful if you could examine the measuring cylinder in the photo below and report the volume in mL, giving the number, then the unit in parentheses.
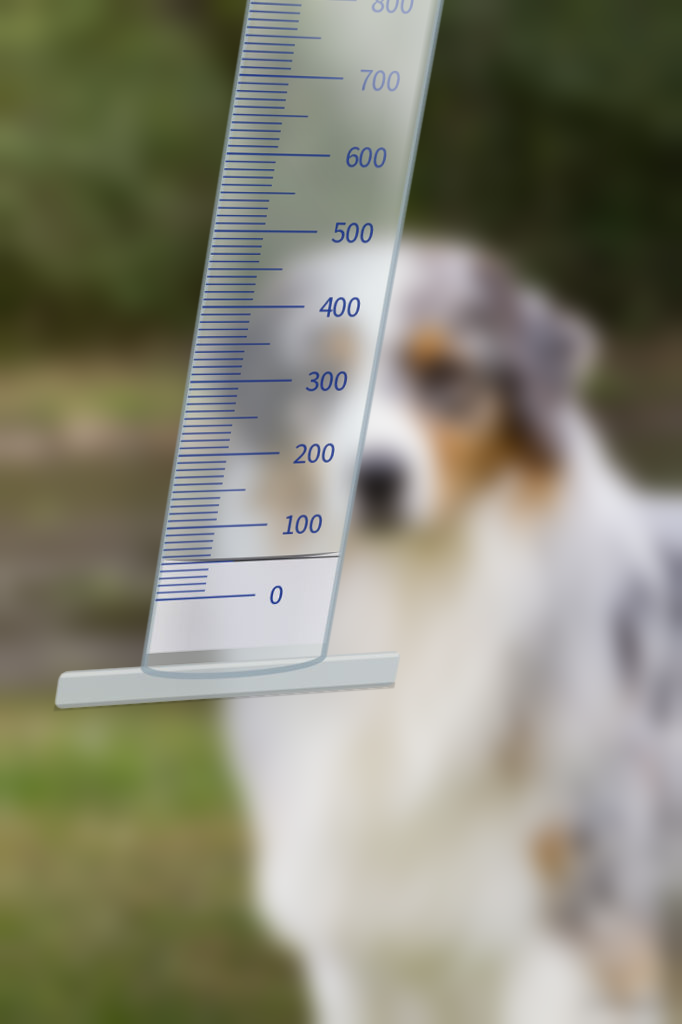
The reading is 50 (mL)
